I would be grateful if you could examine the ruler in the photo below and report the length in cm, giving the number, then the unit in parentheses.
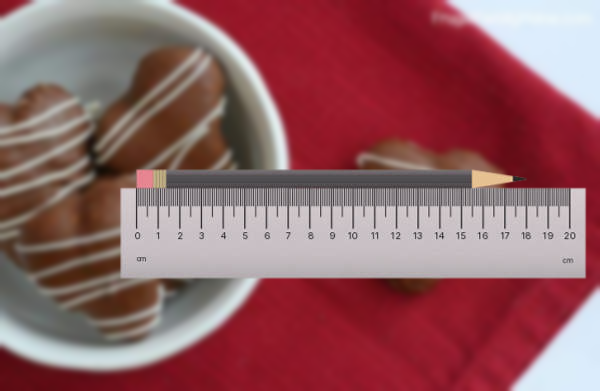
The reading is 18 (cm)
